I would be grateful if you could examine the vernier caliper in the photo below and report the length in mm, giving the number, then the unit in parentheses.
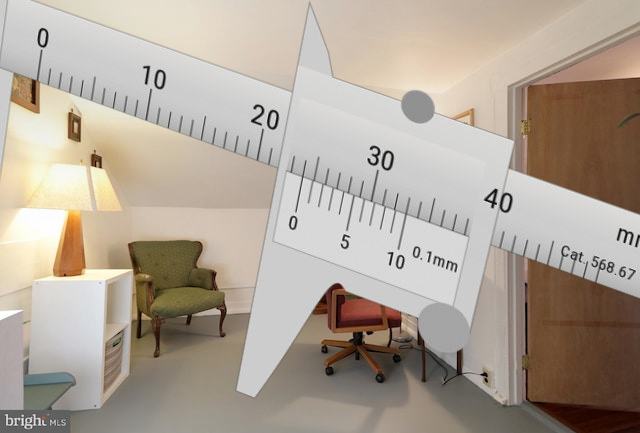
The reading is 24.0 (mm)
